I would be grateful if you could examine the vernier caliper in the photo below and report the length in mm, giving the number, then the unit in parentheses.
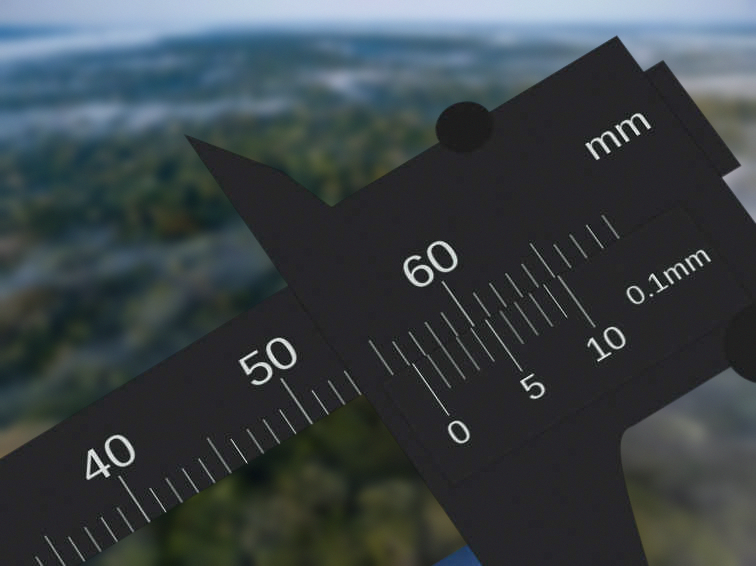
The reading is 56.2 (mm)
